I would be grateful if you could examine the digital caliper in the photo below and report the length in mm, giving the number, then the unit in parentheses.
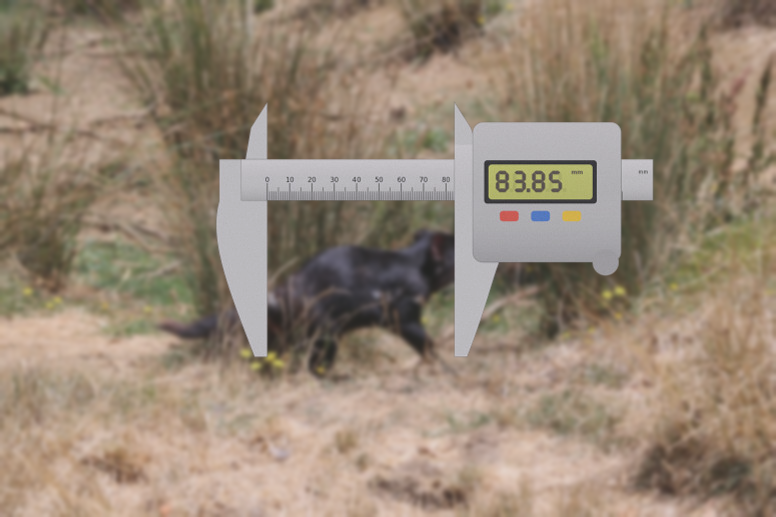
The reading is 83.85 (mm)
